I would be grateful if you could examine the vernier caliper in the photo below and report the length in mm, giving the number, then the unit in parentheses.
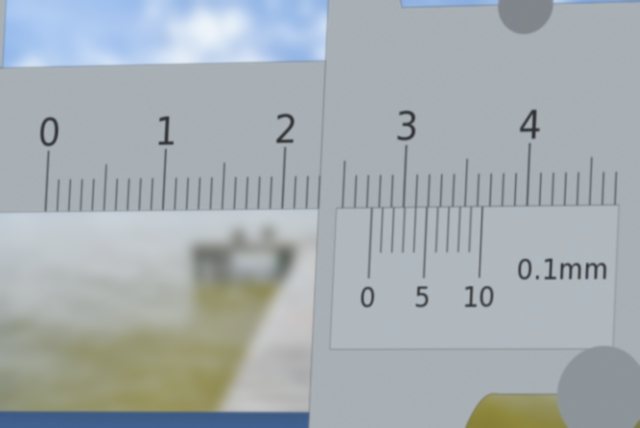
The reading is 27.4 (mm)
